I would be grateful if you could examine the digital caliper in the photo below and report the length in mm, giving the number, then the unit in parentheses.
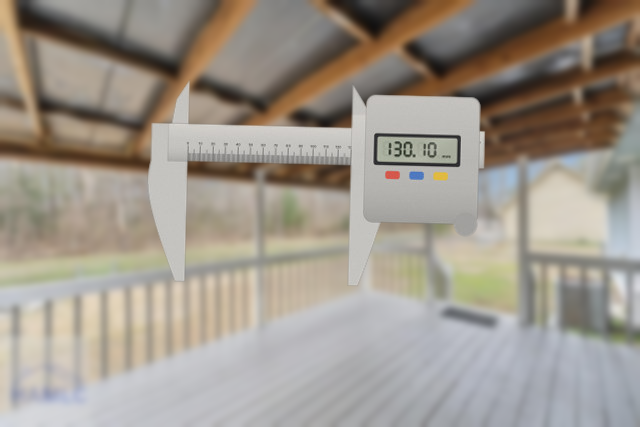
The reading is 130.10 (mm)
